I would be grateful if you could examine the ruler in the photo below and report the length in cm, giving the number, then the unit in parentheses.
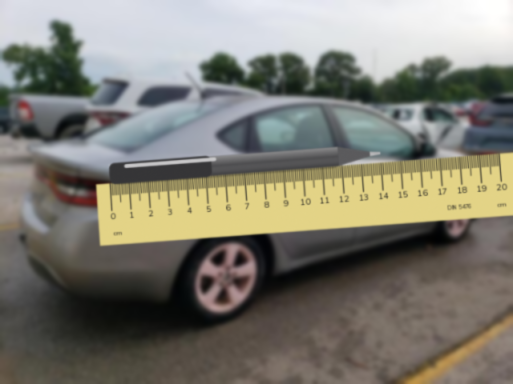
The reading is 14 (cm)
